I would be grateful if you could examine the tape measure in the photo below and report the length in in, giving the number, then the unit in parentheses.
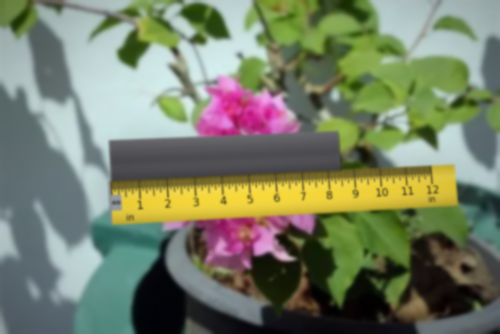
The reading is 8.5 (in)
